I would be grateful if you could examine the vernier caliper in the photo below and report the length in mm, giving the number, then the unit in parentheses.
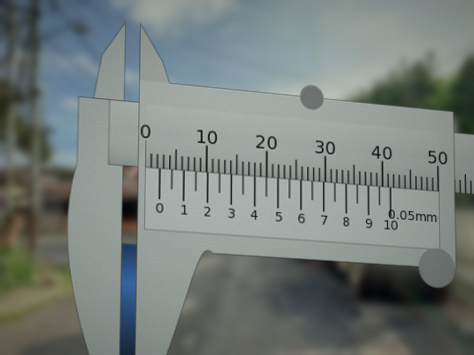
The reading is 2.4 (mm)
